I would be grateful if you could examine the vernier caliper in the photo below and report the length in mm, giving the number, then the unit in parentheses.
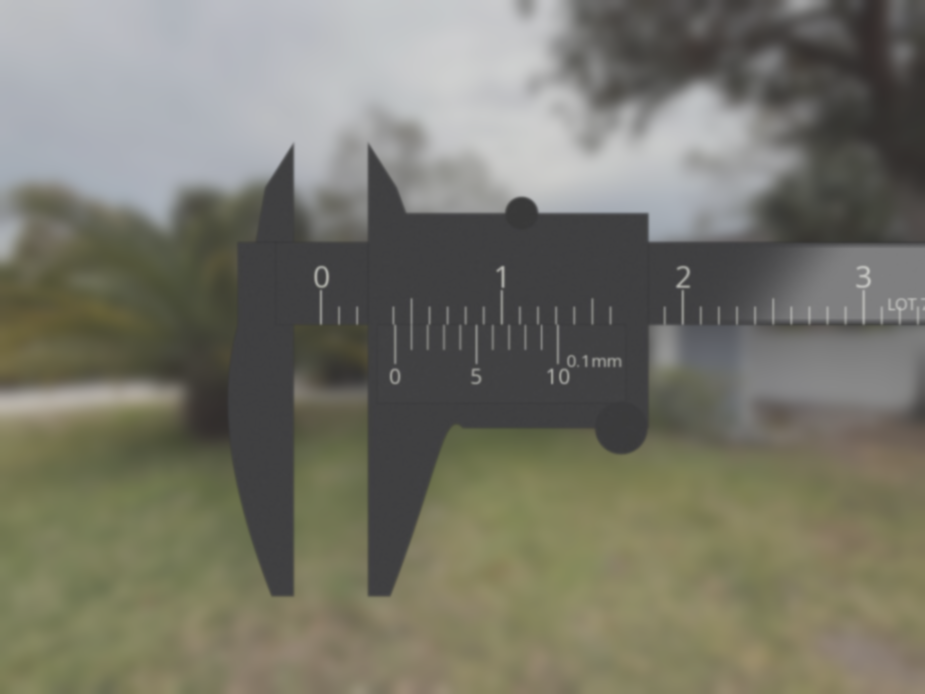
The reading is 4.1 (mm)
